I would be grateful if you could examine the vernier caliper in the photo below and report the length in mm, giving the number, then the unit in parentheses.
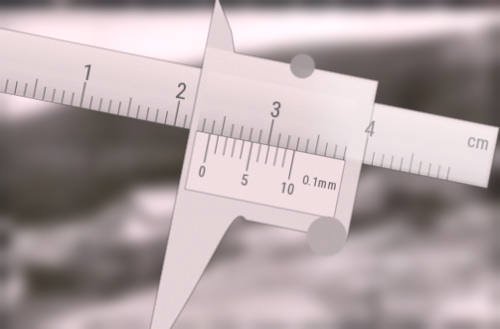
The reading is 23.8 (mm)
